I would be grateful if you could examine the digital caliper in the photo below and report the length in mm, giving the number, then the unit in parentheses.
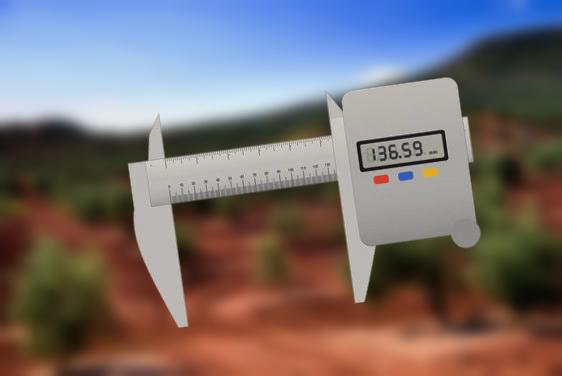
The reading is 136.59 (mm)
